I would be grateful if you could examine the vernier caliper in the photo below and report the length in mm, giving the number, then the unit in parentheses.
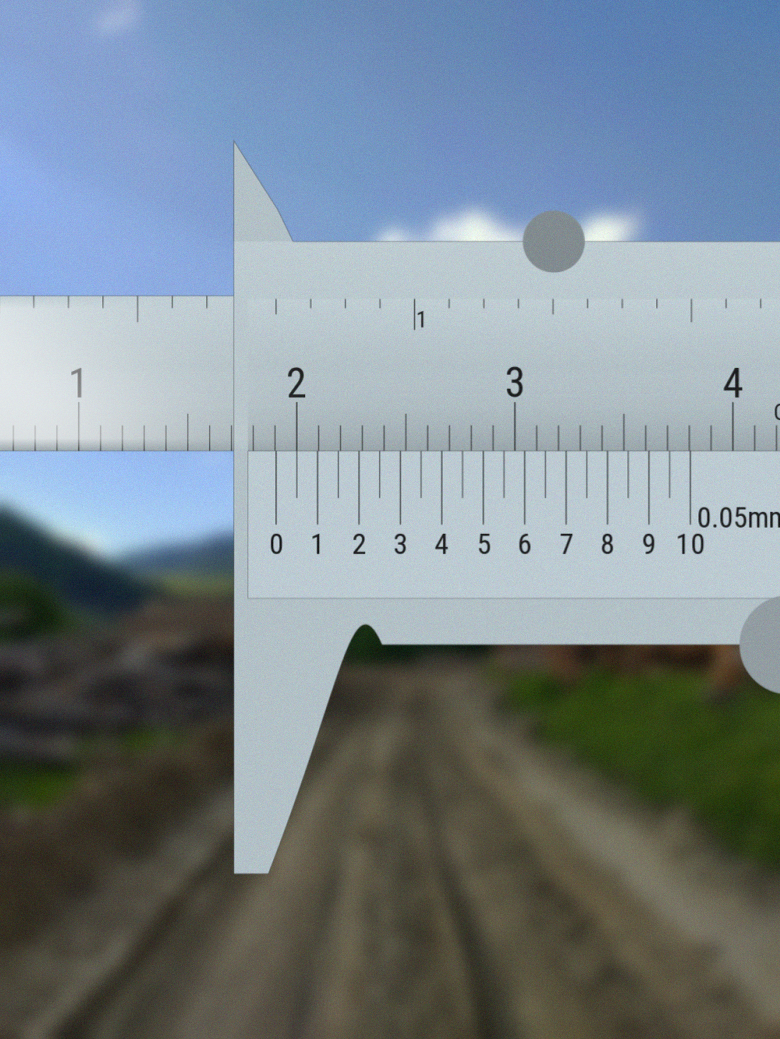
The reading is 19.05 (mm)
